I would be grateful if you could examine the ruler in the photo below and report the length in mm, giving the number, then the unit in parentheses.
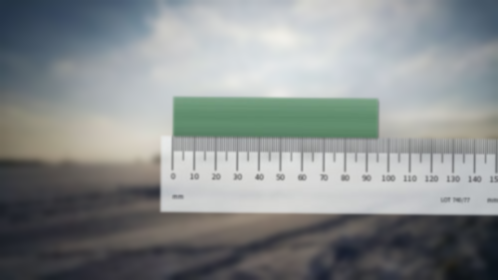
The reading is 95 (mm)
